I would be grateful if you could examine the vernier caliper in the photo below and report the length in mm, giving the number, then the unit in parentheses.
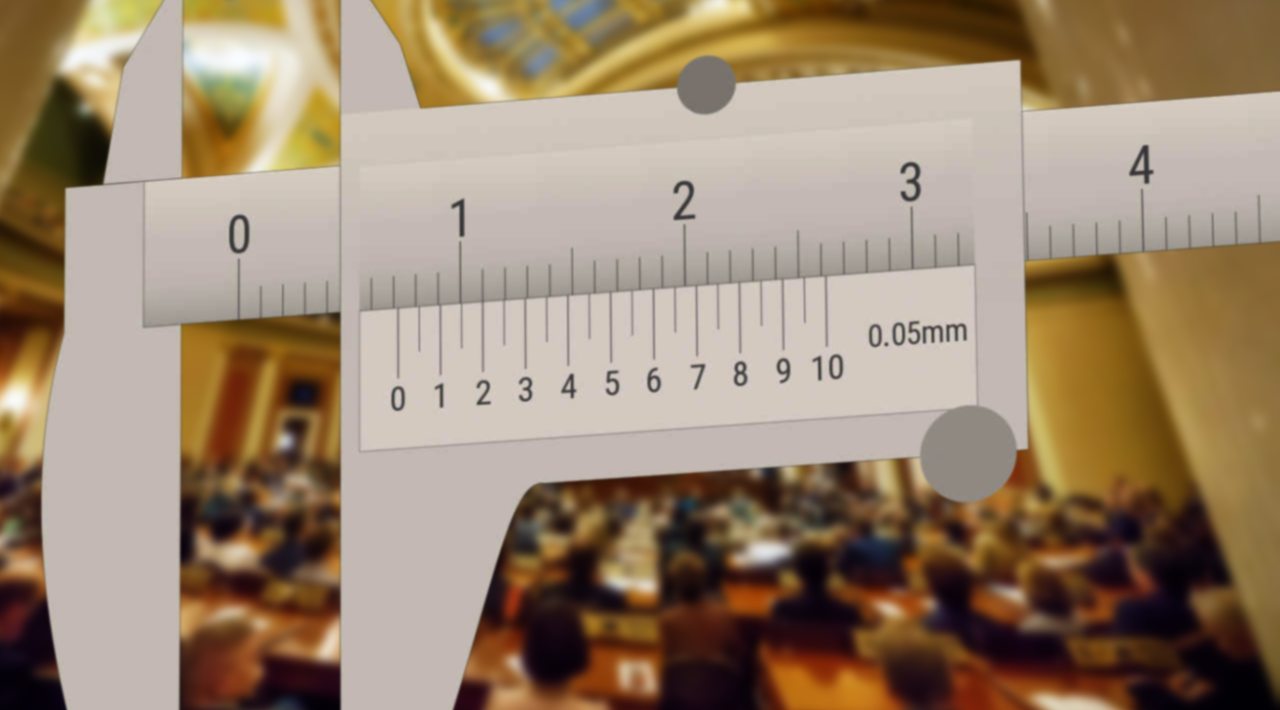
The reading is 7.2 (mm)
